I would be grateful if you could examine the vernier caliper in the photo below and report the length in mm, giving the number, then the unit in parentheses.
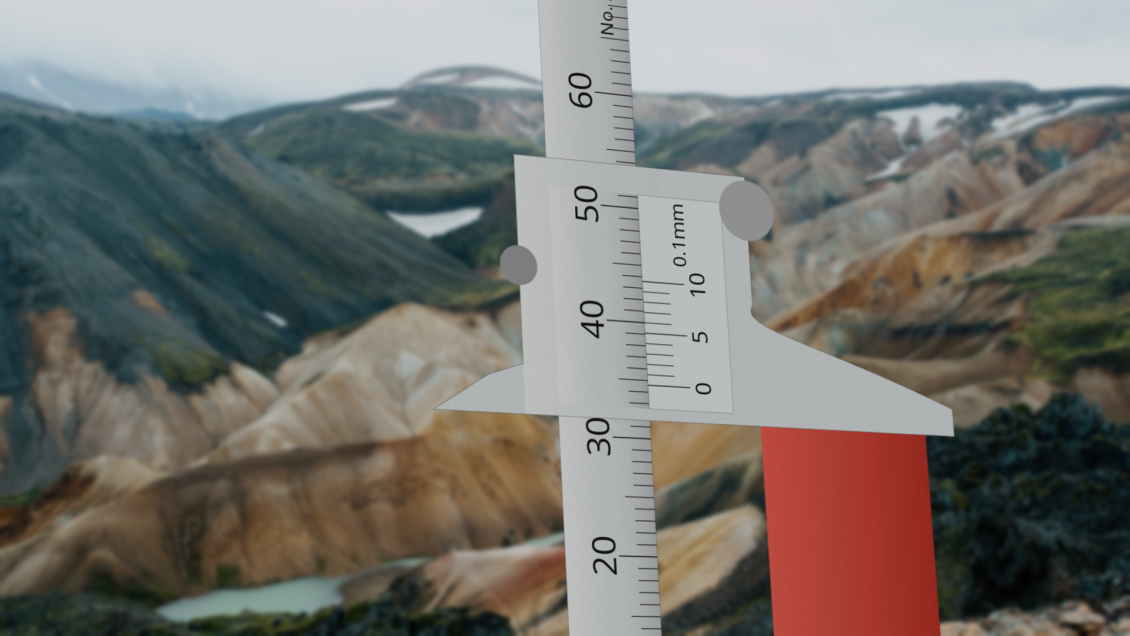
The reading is 34.6 (mm)
